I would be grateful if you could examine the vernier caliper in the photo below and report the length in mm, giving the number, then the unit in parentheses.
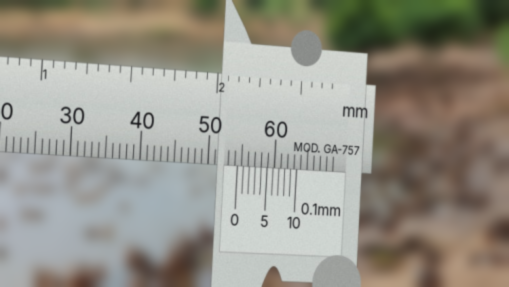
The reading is 54.4 (mm)
